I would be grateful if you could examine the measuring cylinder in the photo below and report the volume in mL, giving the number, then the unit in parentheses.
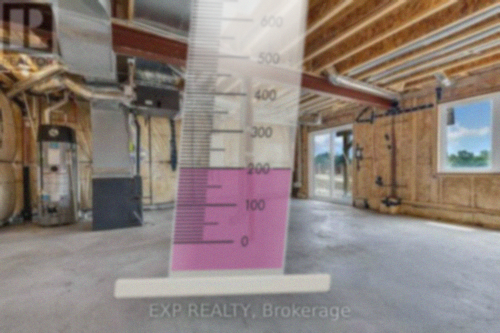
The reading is 200 (mL)
